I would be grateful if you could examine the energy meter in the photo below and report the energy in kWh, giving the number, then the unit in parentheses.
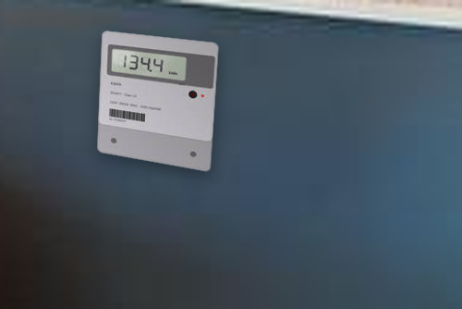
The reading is 134.4 (kWh)
